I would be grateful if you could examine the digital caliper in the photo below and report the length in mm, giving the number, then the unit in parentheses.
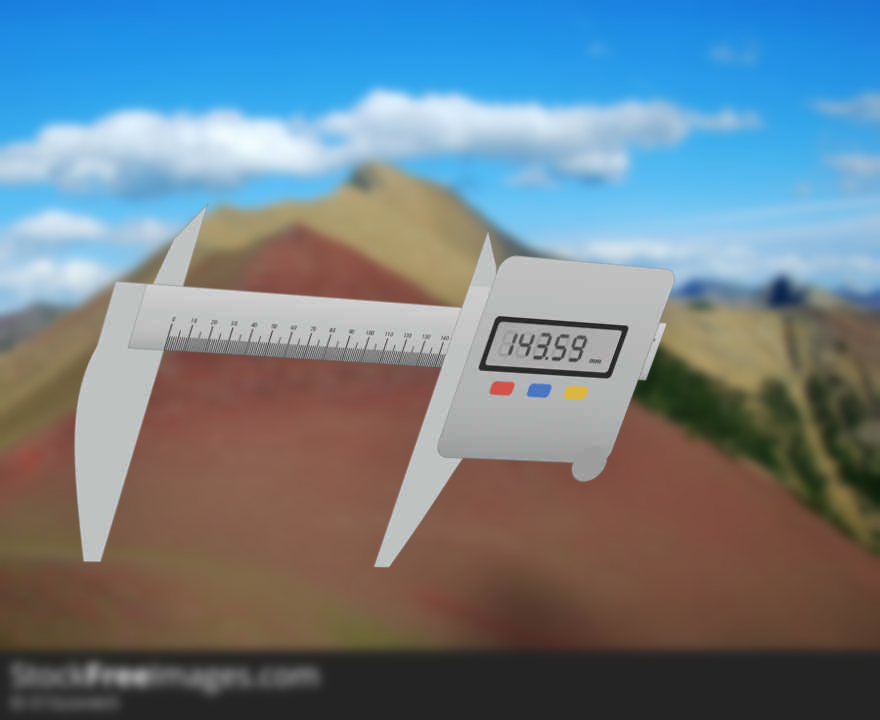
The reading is 143.59 (mm)
